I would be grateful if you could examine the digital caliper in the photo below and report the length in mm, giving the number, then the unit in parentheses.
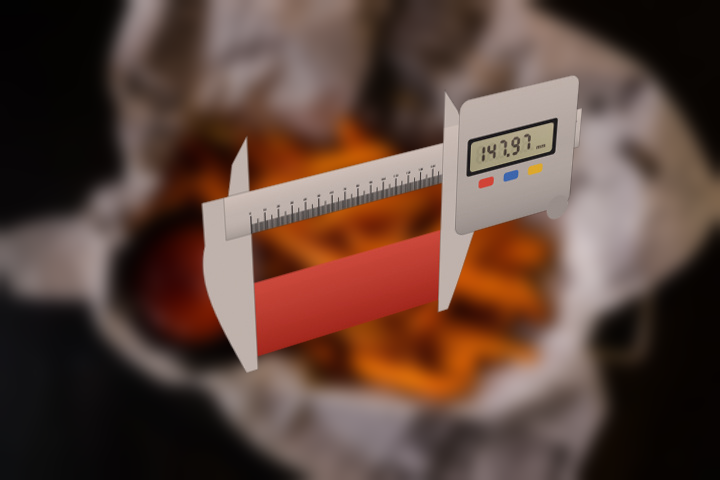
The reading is 147.97 (mm)
